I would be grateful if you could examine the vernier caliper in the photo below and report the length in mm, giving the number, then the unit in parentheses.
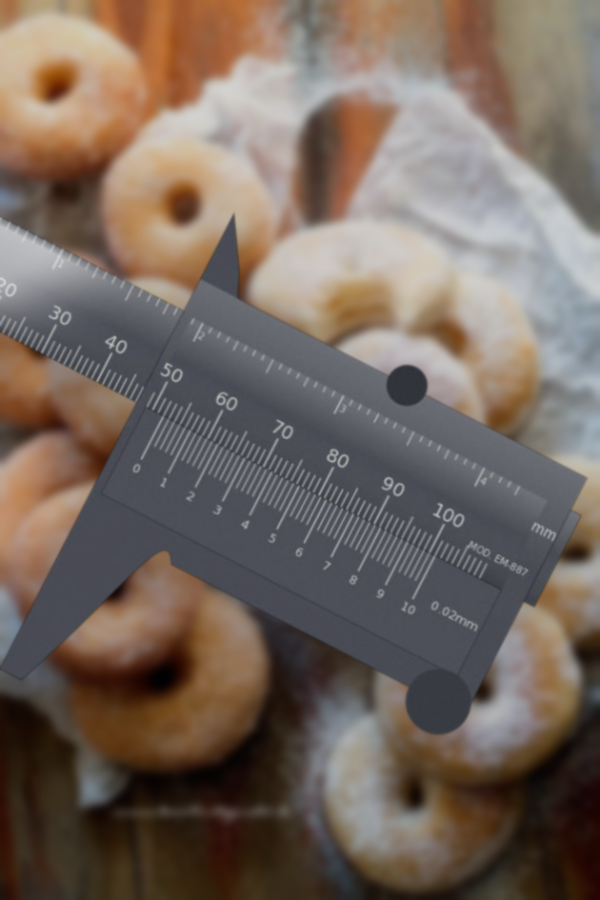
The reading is 52.0 (mm)
